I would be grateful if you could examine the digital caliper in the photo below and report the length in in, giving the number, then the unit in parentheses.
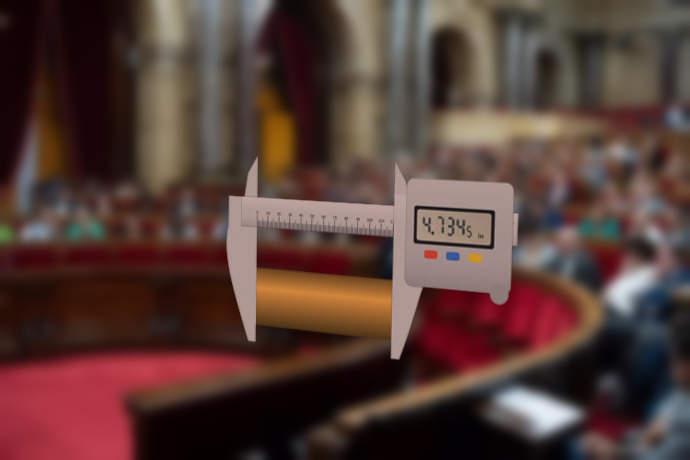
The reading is 4.7345 (in)
